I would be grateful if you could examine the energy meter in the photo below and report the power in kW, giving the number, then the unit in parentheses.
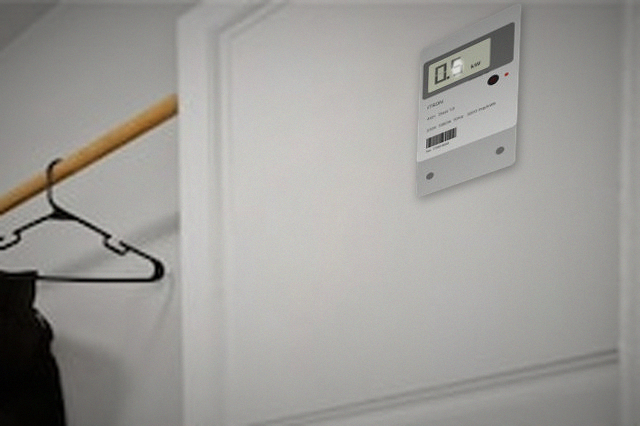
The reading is 0.5 (kW)
